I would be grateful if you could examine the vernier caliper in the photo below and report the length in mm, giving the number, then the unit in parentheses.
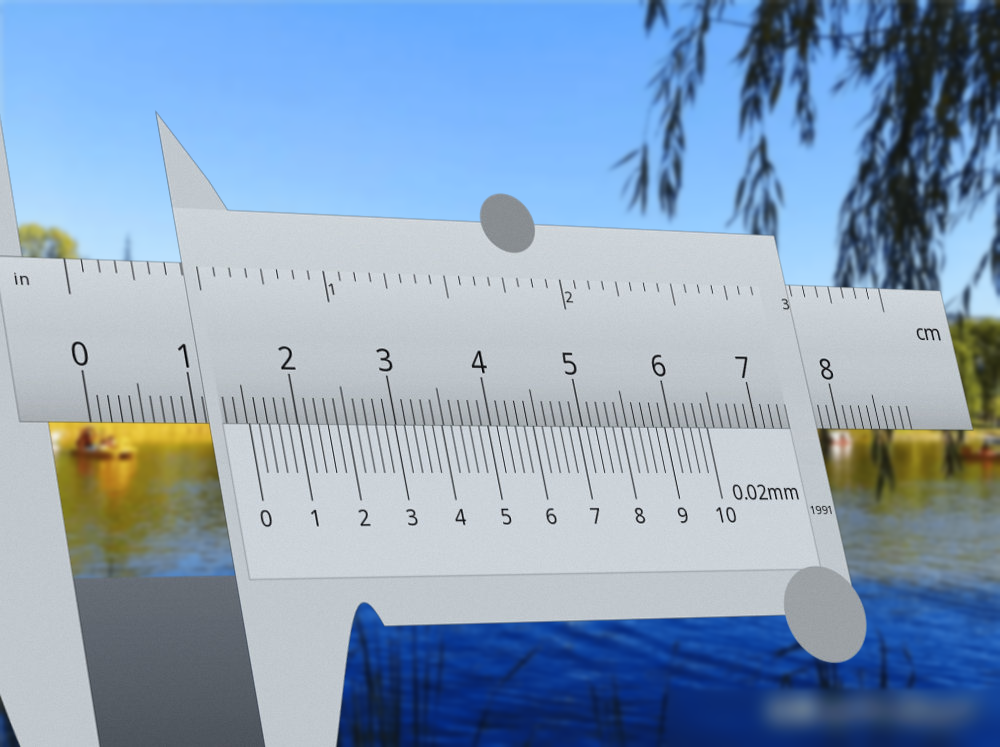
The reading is 15.2 (mm)
